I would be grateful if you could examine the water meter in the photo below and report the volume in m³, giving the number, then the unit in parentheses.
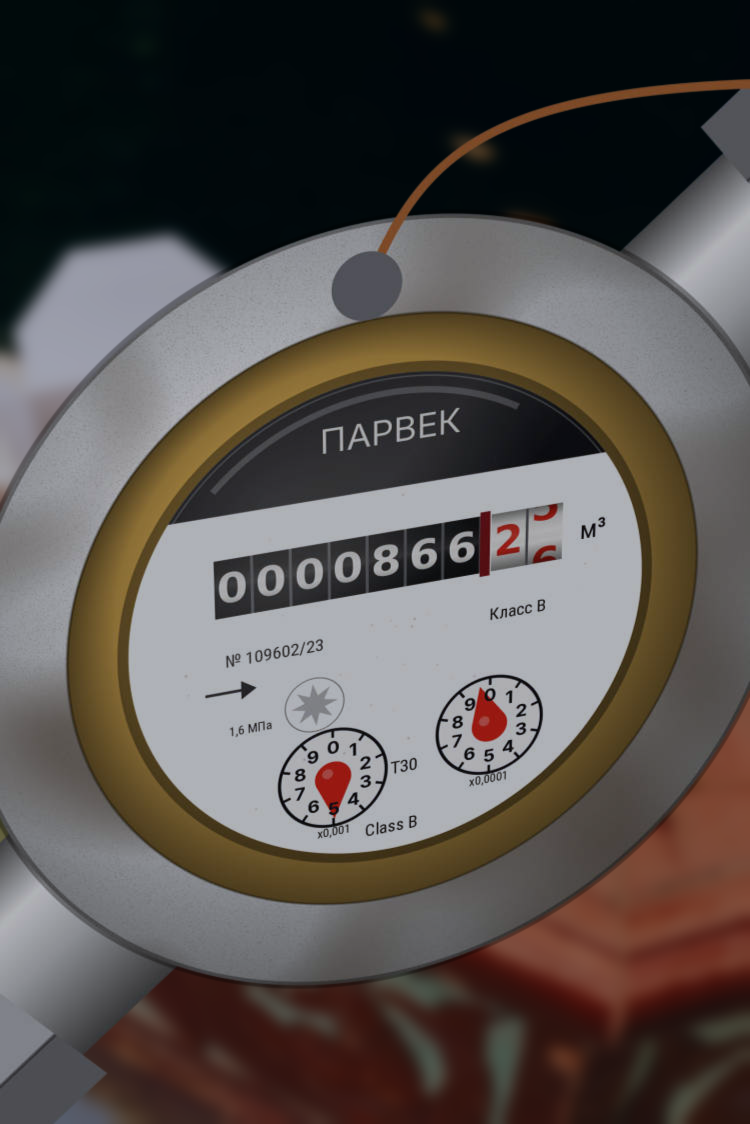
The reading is 866.2549 (m³)
